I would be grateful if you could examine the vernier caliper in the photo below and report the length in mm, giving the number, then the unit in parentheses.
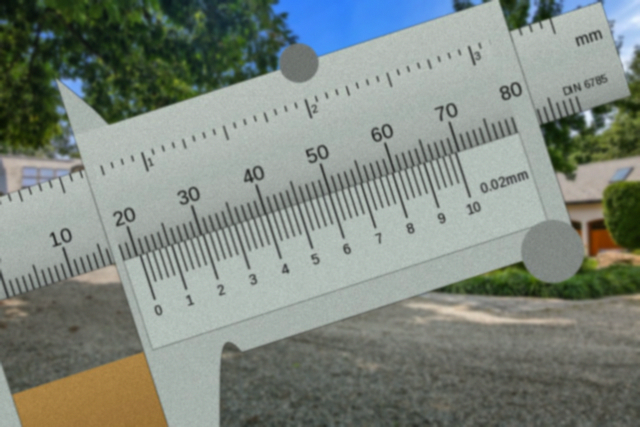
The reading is 20.5 (mm)
